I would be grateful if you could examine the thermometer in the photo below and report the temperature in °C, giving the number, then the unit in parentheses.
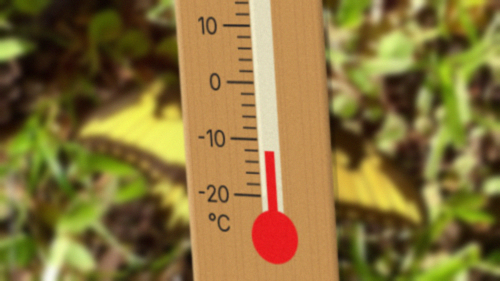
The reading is -12 (°C)
